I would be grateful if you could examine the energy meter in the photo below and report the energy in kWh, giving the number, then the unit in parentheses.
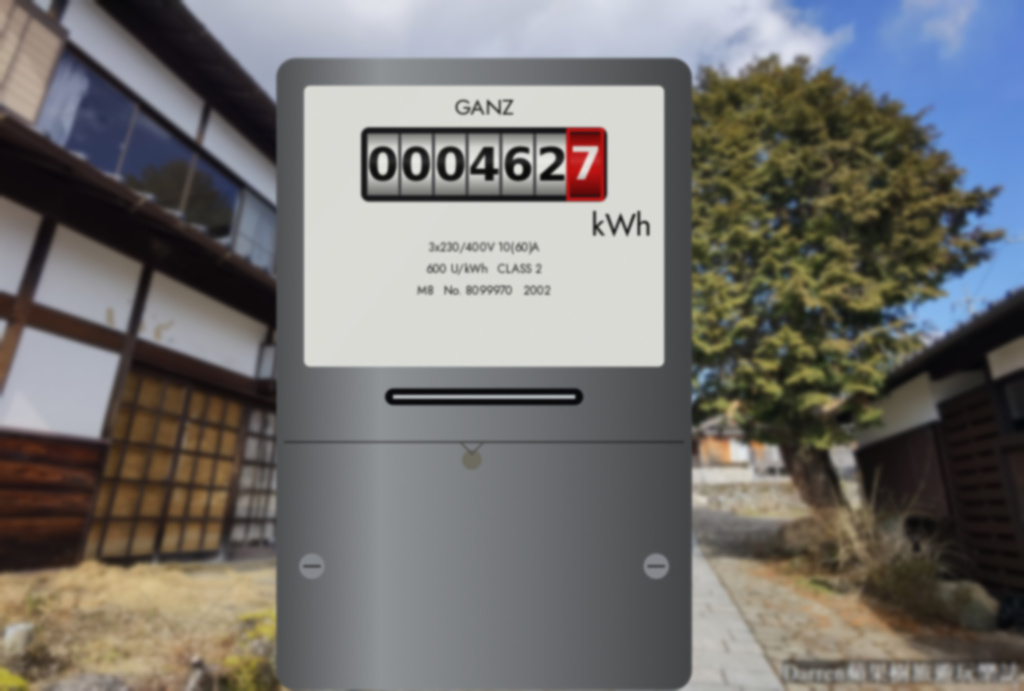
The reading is 462.7 (kWh)
